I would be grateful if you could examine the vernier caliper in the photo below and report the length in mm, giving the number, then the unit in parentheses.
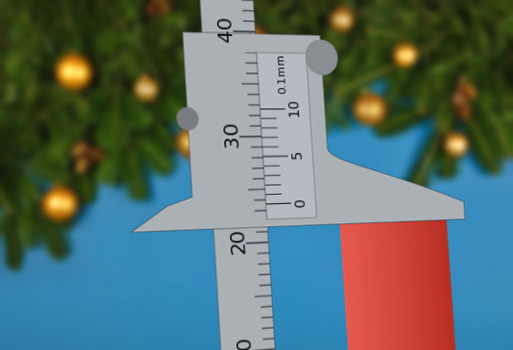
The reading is 23.6 (mm)
